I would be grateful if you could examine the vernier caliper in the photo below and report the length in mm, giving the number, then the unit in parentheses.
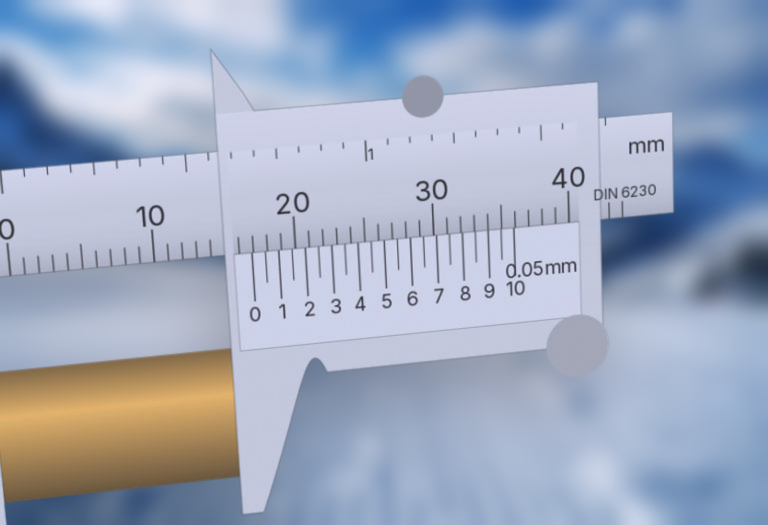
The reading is 16.9 (mm)
